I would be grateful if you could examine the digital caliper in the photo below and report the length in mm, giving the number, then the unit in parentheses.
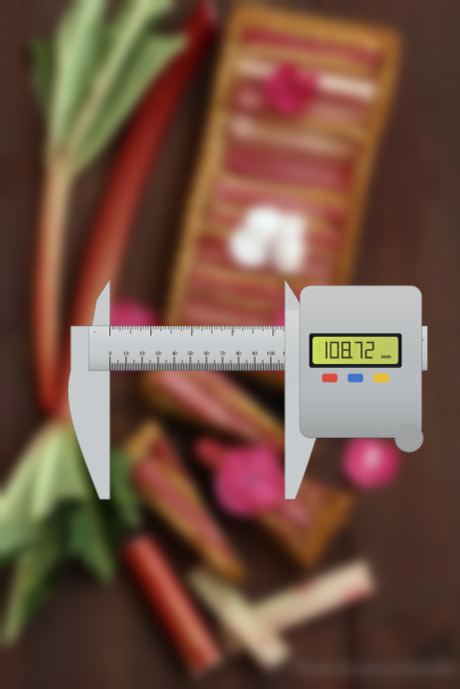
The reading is 108.72 (mm)
